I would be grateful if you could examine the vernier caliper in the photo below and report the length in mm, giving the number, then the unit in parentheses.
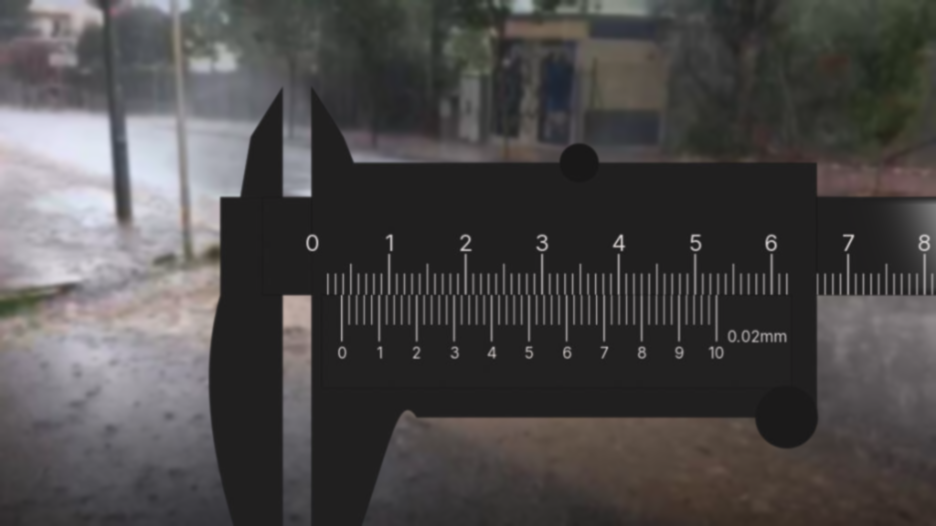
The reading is 3.8 (mm)
